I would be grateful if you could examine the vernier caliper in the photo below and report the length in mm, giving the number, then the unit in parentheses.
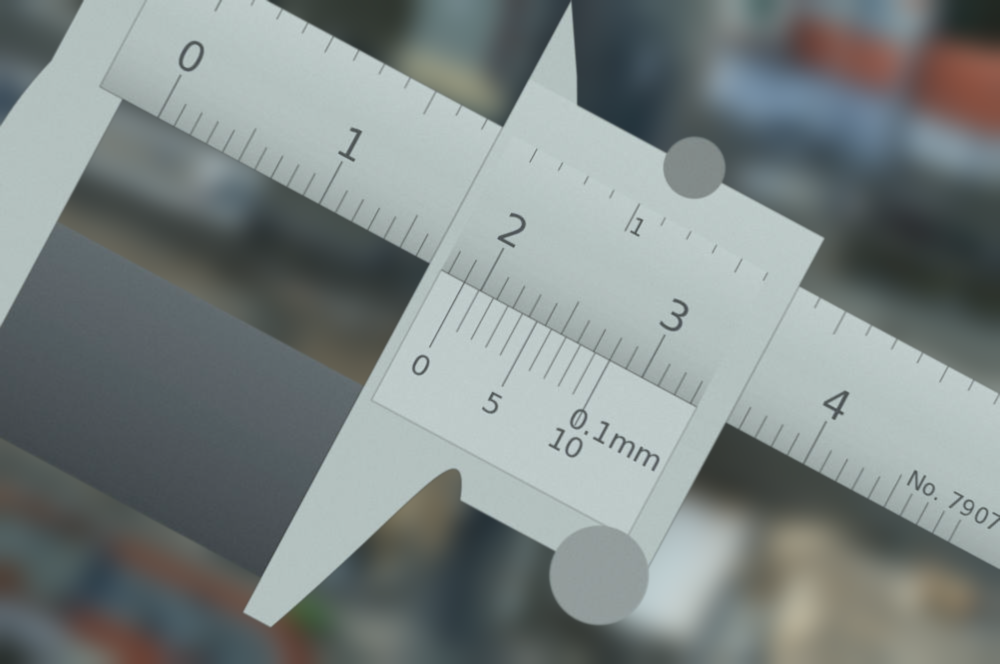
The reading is 19.0 (mm)
